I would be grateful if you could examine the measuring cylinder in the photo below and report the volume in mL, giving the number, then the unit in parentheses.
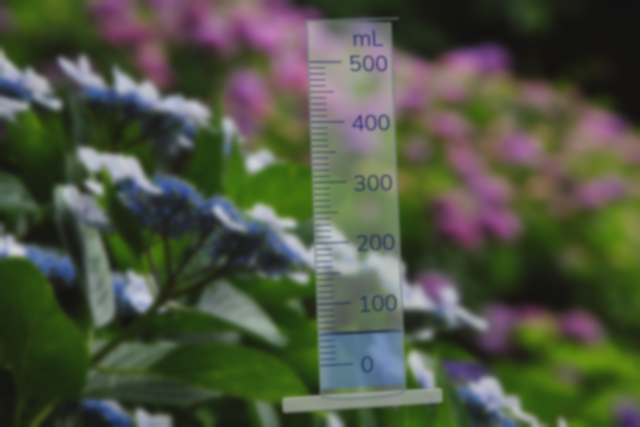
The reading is 50 (mL)
